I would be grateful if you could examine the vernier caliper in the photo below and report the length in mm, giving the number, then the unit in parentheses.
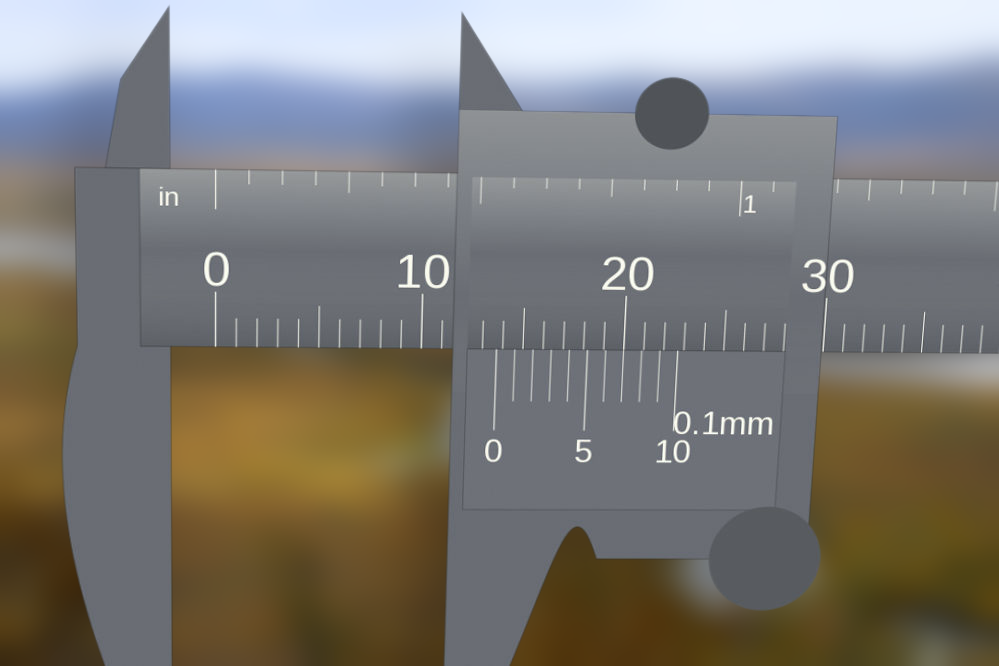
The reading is 13.7 (mm)
